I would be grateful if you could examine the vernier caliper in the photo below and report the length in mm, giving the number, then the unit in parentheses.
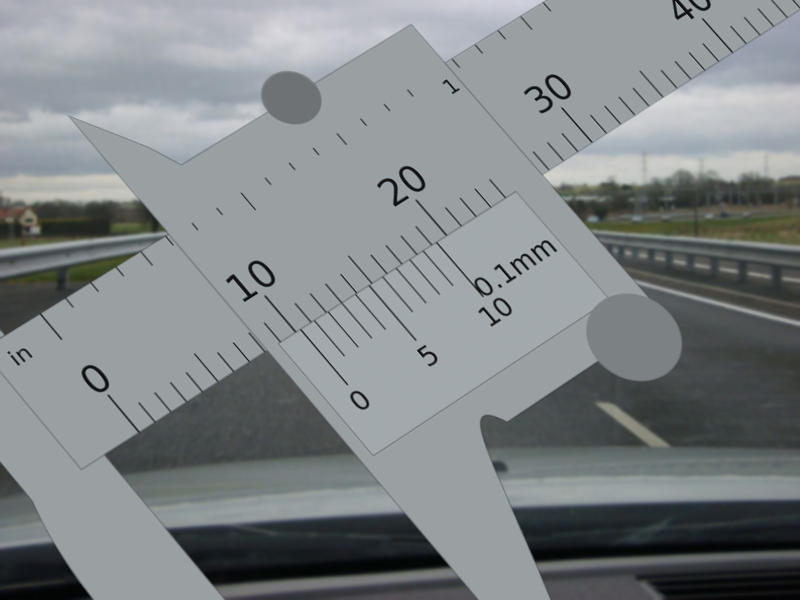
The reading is 10.3 (mm)
